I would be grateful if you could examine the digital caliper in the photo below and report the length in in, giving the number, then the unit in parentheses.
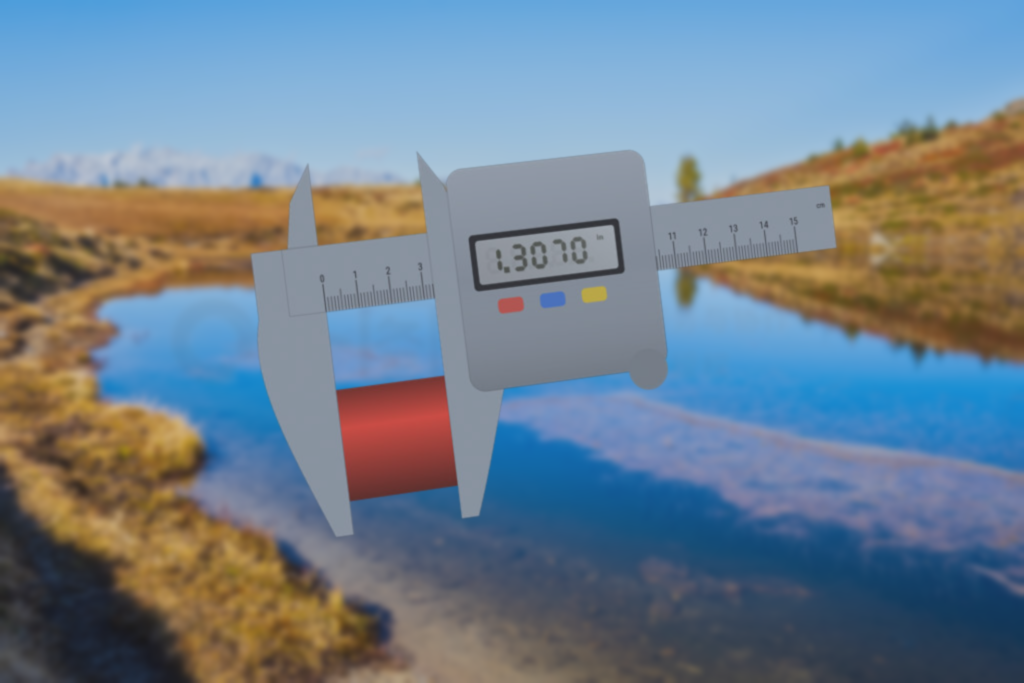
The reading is 1.3070 (in)
